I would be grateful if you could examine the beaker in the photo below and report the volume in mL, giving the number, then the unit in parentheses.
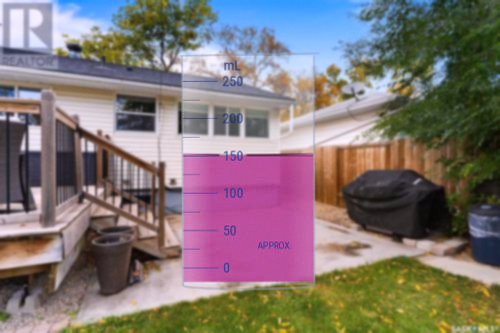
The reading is 150 (mL)
